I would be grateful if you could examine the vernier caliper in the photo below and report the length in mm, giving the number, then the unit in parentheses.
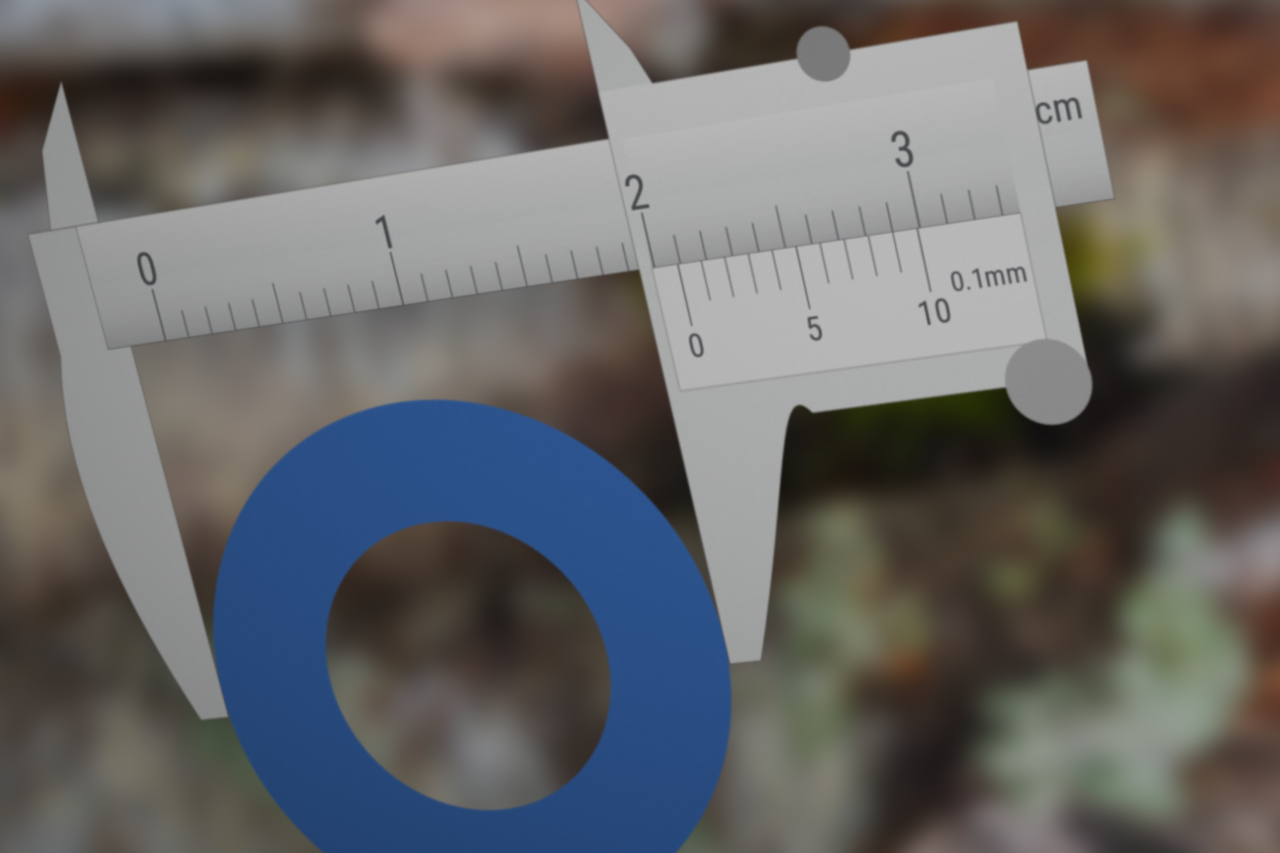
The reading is 20.9 (mm)
